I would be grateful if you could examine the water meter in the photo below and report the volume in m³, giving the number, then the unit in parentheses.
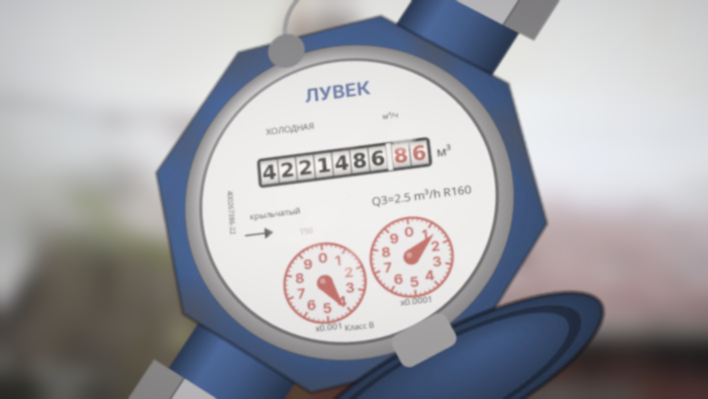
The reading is 4221486.8641 (m³)
